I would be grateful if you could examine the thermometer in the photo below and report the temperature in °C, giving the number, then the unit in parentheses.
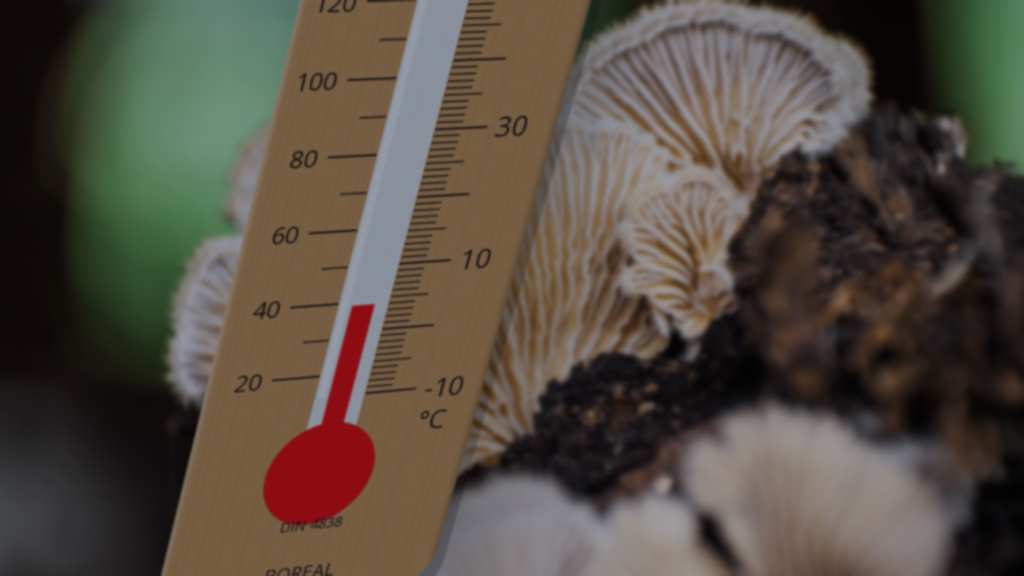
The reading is 4 (°C)
